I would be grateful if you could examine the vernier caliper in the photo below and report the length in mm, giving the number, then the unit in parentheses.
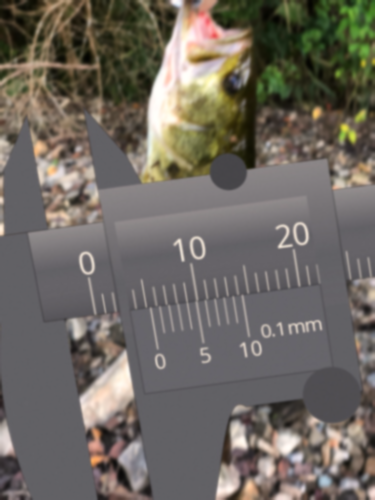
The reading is 5.4 (mm)
